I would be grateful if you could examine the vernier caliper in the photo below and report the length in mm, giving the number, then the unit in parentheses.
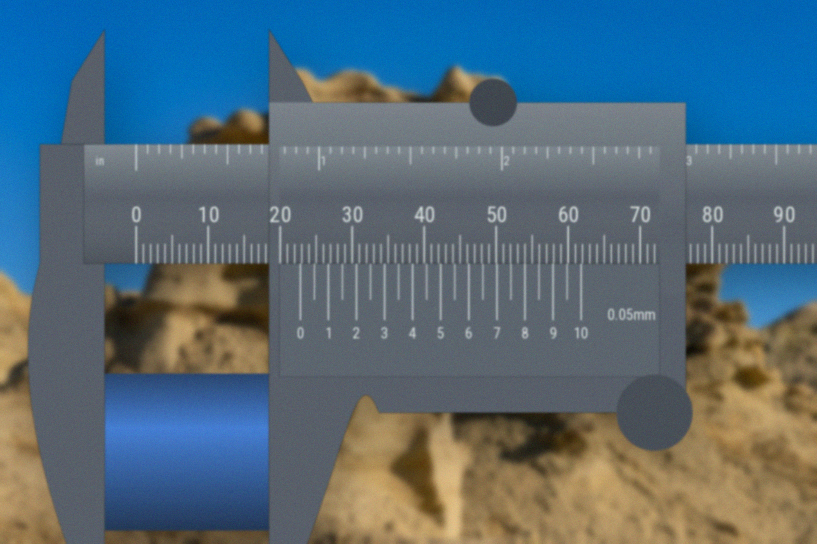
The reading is 22.8 (mm)
